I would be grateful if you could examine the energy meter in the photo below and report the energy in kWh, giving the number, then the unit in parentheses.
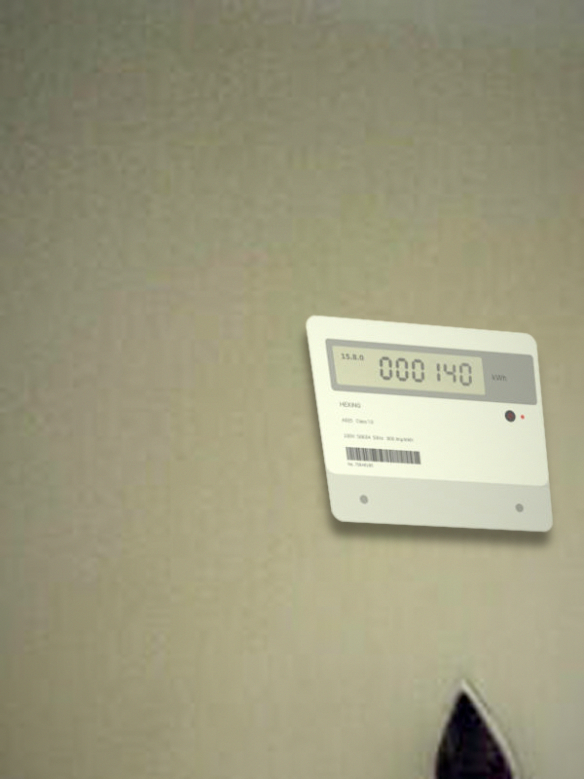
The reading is 140 (kWh)
